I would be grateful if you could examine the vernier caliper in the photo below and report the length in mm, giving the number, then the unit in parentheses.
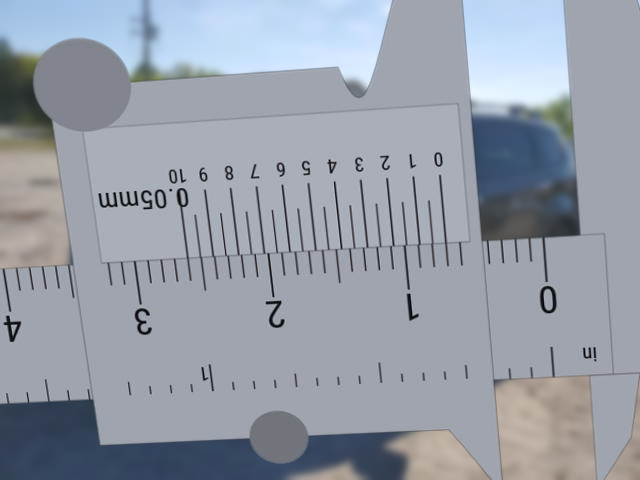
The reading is 7.0 (mm)
